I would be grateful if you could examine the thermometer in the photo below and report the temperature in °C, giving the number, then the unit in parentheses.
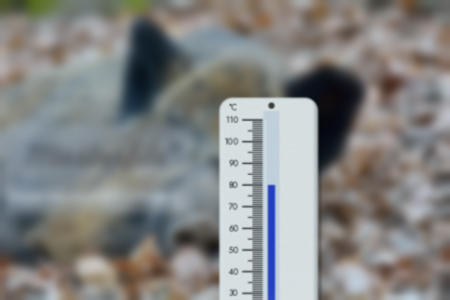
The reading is 80 (°C)
